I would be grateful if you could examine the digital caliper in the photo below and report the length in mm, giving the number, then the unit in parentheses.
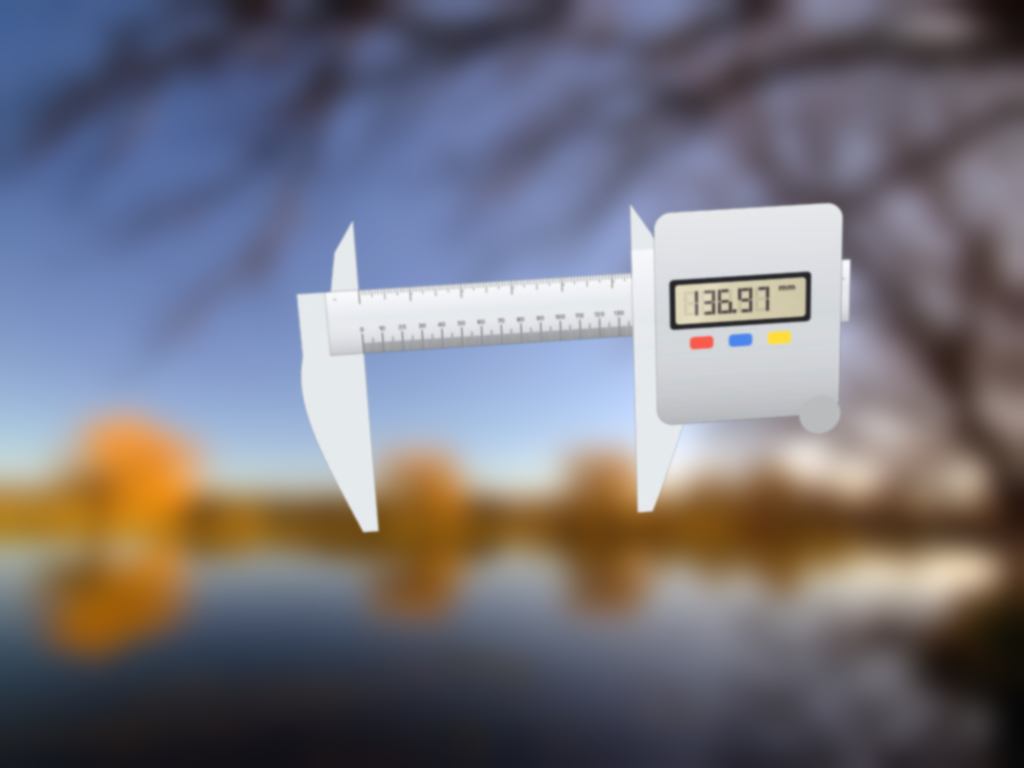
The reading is 136.97 (mm)
